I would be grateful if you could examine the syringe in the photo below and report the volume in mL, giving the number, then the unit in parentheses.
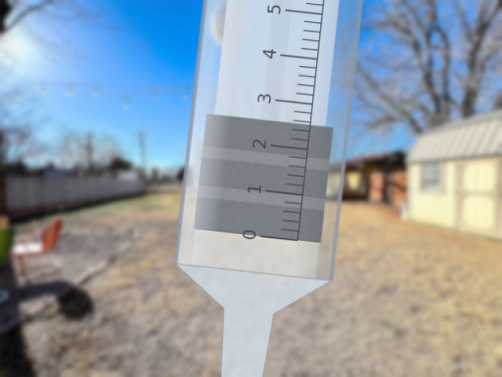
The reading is 0 (mL)
